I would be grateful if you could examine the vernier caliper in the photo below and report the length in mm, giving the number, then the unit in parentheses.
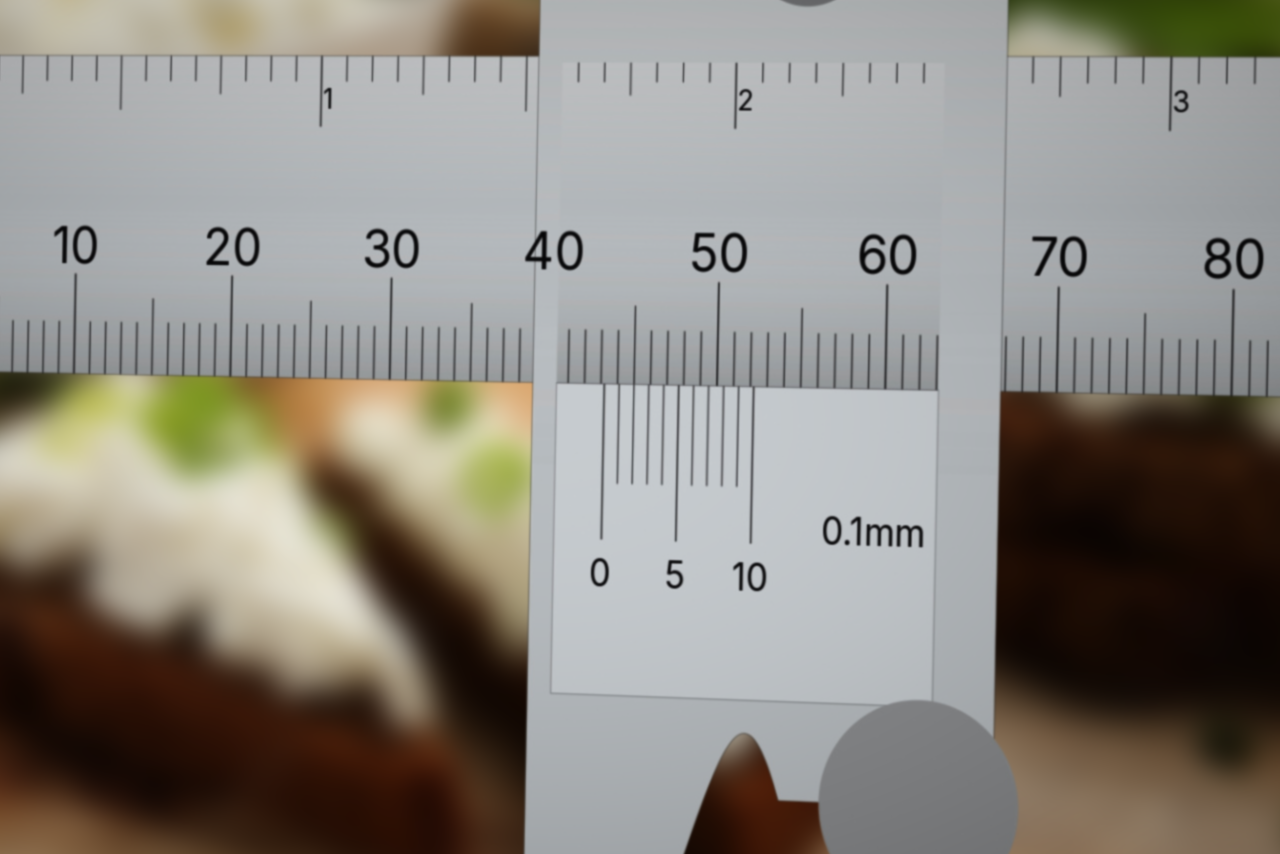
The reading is 43.2 (mm)
